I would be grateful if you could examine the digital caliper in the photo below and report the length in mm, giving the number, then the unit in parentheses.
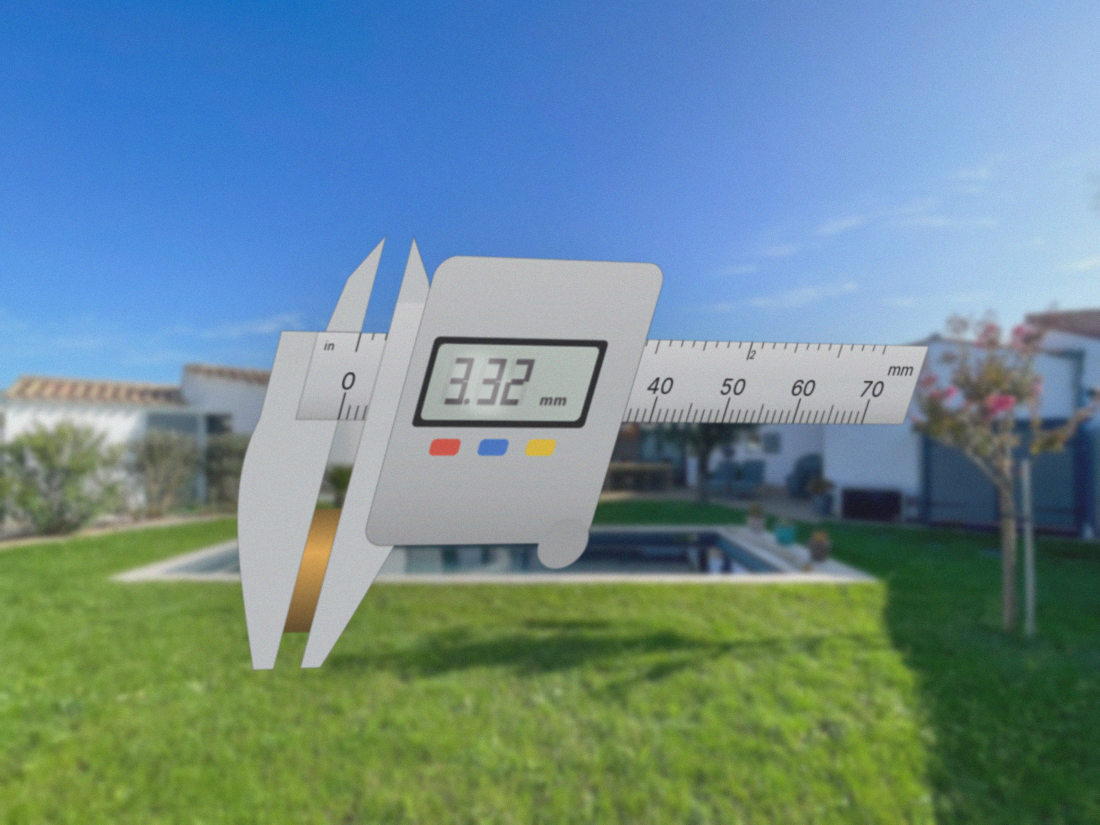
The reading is 3.32 (mm)
